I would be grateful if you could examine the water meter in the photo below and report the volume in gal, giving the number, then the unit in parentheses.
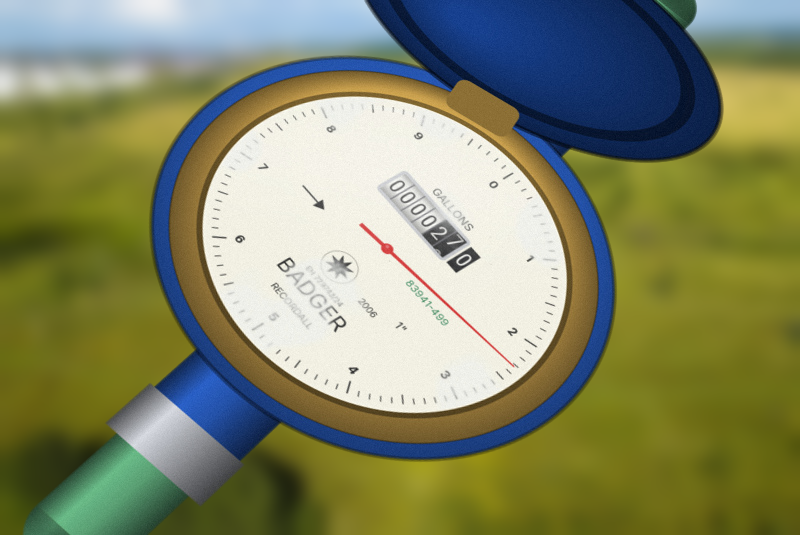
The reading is 272.3 (gal)
